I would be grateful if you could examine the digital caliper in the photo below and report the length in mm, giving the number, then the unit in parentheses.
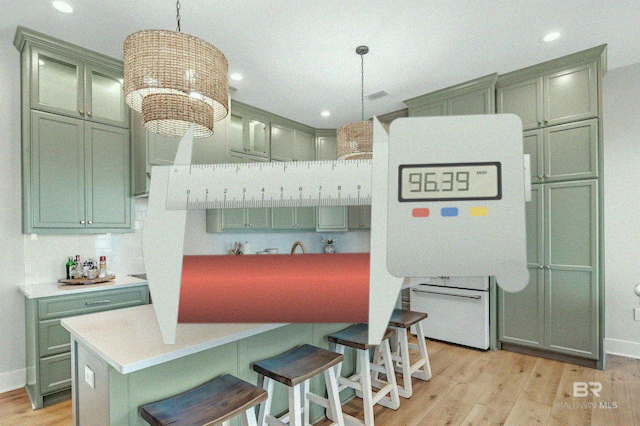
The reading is 96.39 (mm)
